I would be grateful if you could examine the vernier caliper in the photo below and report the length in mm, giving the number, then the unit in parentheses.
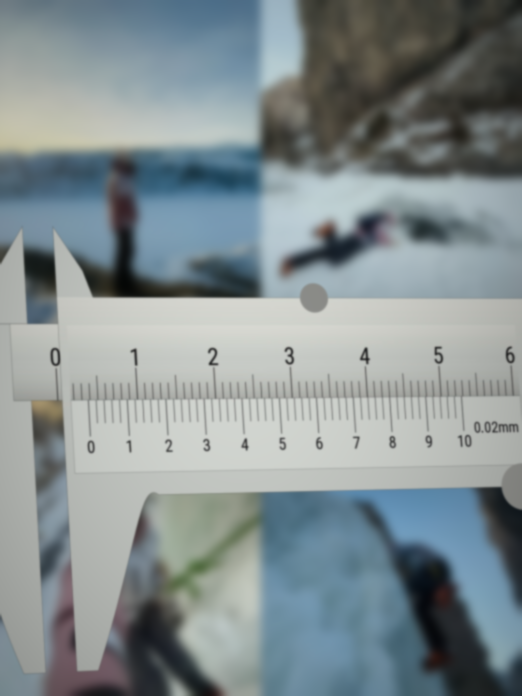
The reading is 3.8 (mm)
